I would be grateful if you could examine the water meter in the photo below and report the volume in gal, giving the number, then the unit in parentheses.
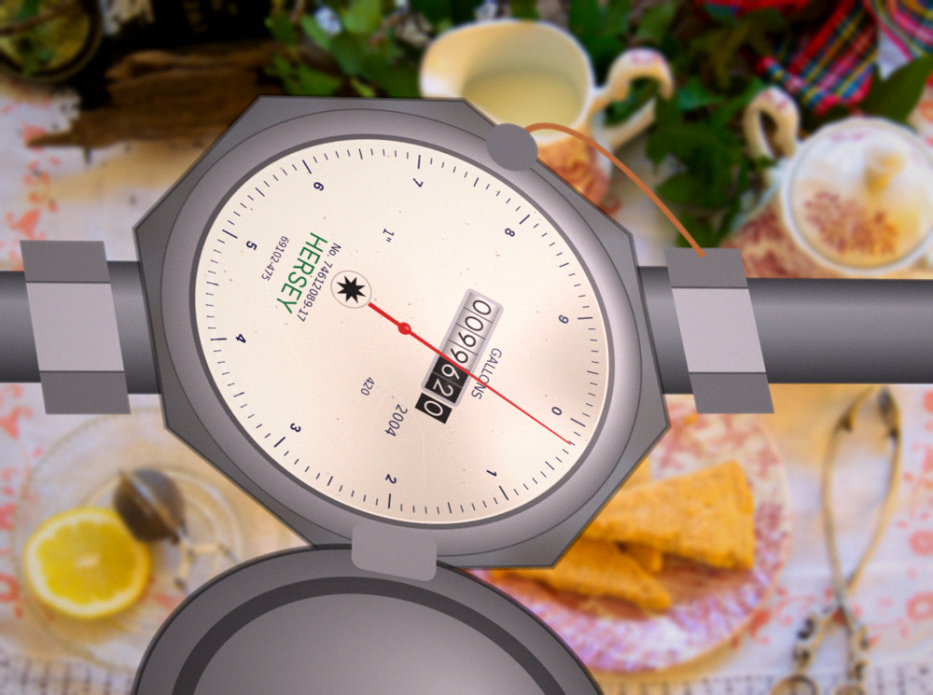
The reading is 99620.2 (gal)
